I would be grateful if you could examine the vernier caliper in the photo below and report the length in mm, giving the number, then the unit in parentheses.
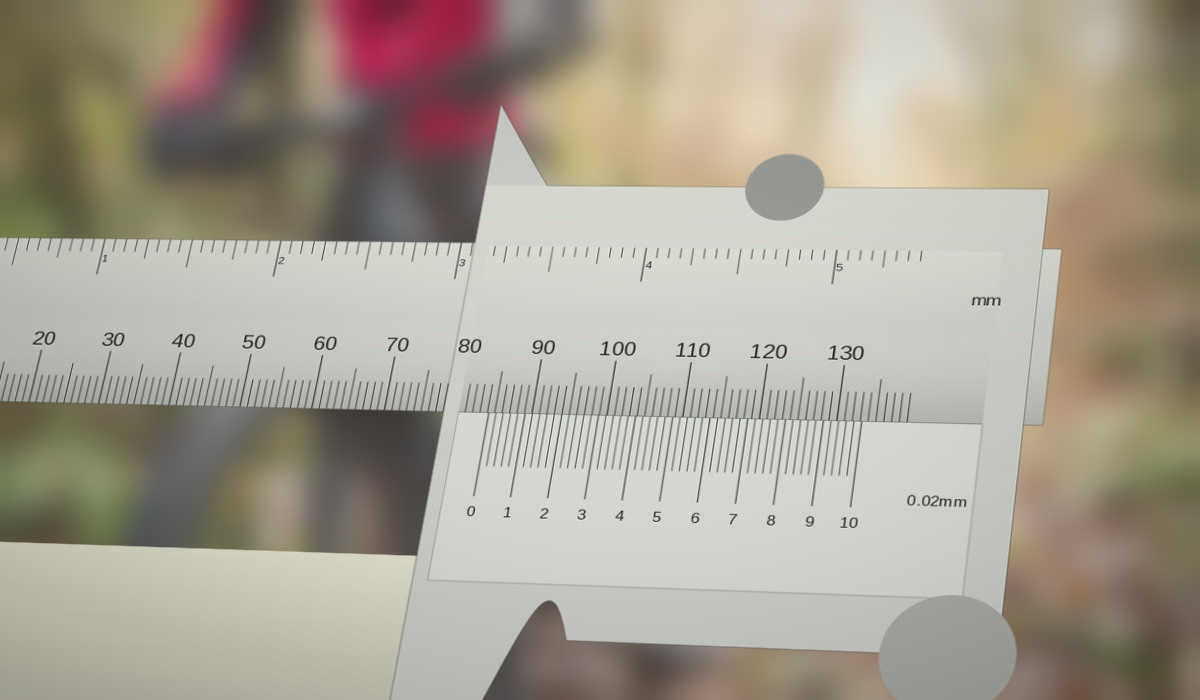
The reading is 84.2 (mm)
